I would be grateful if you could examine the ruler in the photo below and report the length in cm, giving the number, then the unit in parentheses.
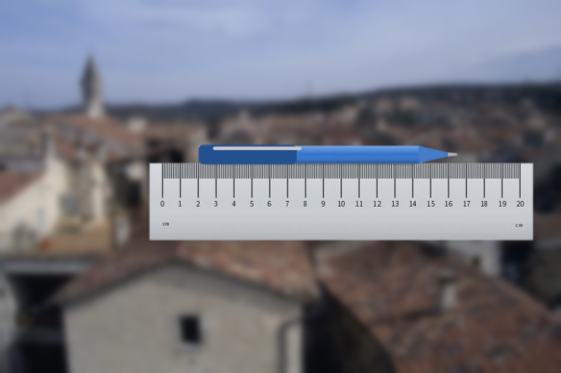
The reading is 14.5 (cm)
